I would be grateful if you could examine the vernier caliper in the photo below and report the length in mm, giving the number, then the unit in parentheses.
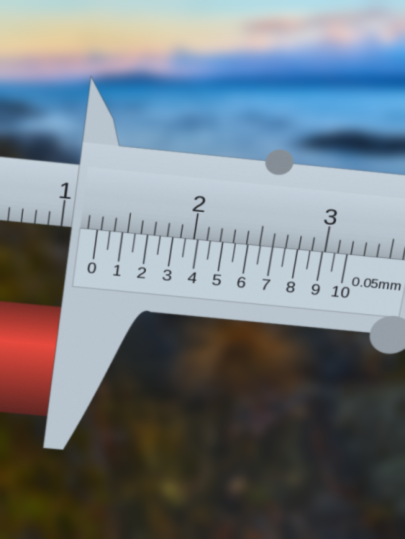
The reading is 12.7 (mm)
